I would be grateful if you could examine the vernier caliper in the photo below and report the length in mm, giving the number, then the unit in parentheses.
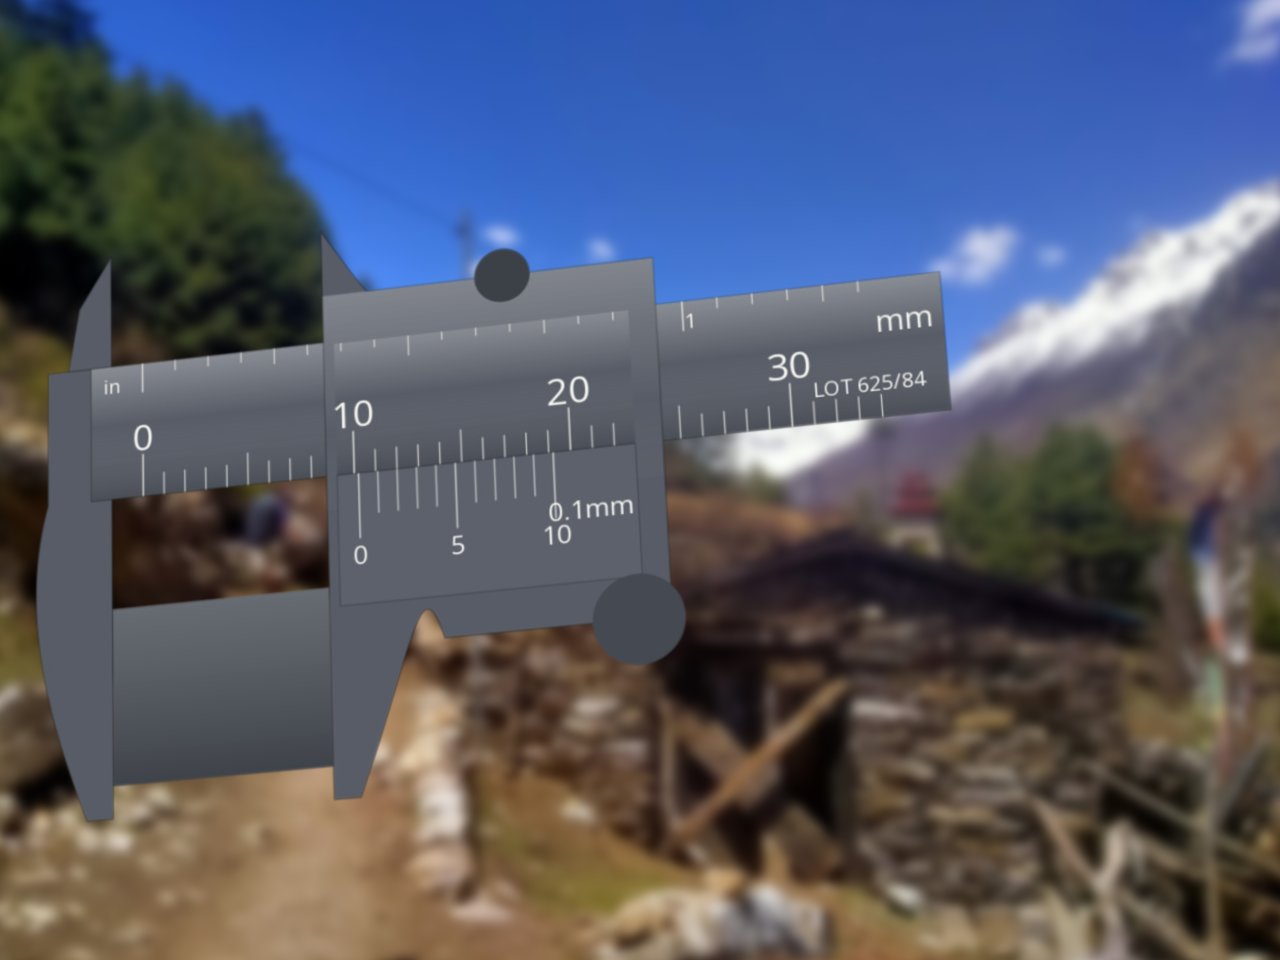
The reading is 10.2 (mm)
